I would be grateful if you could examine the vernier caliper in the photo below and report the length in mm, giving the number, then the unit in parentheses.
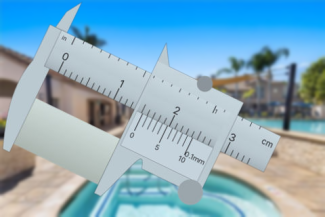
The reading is 15.2 (mm)
